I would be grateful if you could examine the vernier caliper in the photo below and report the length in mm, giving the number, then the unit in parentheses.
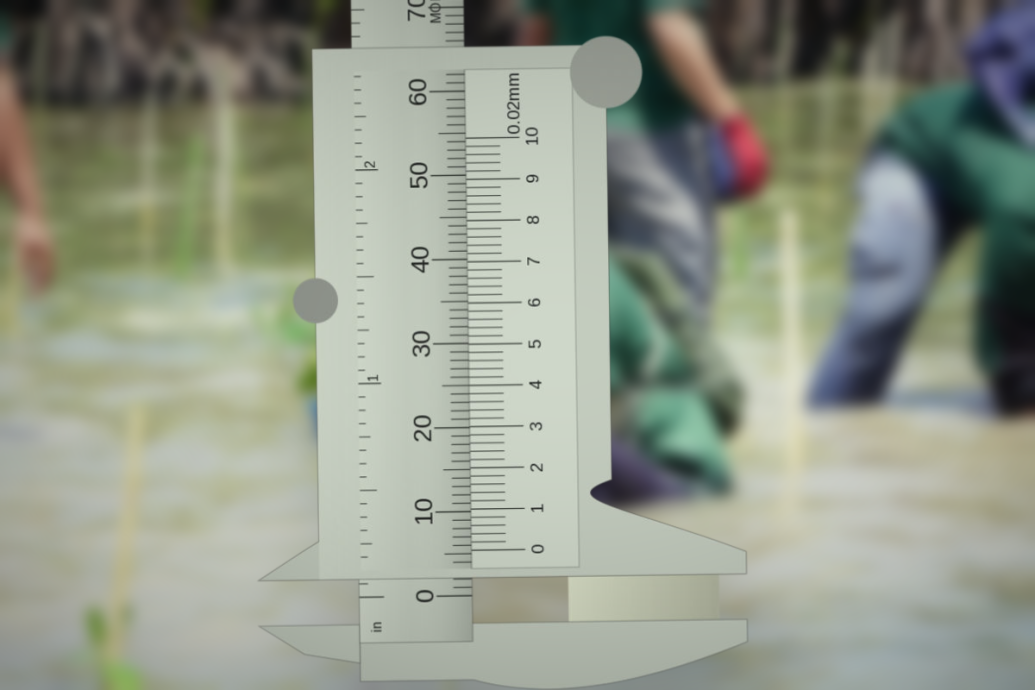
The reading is 5.4 (mm)
